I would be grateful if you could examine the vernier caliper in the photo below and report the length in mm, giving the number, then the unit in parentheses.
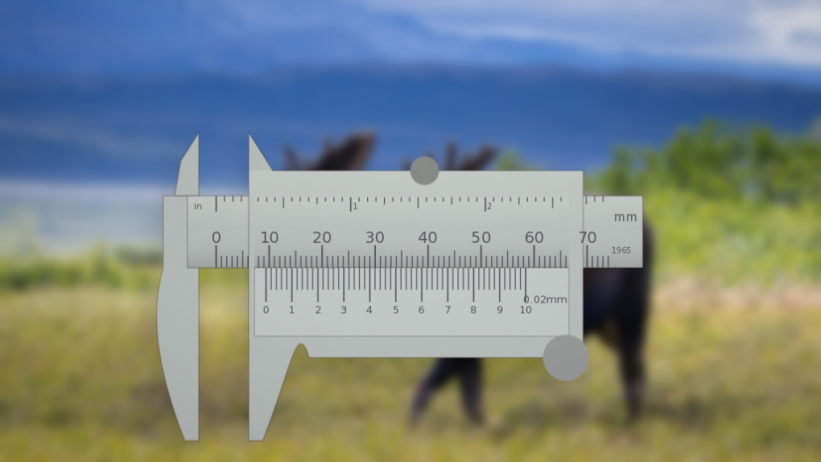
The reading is 9.4 (mm)
